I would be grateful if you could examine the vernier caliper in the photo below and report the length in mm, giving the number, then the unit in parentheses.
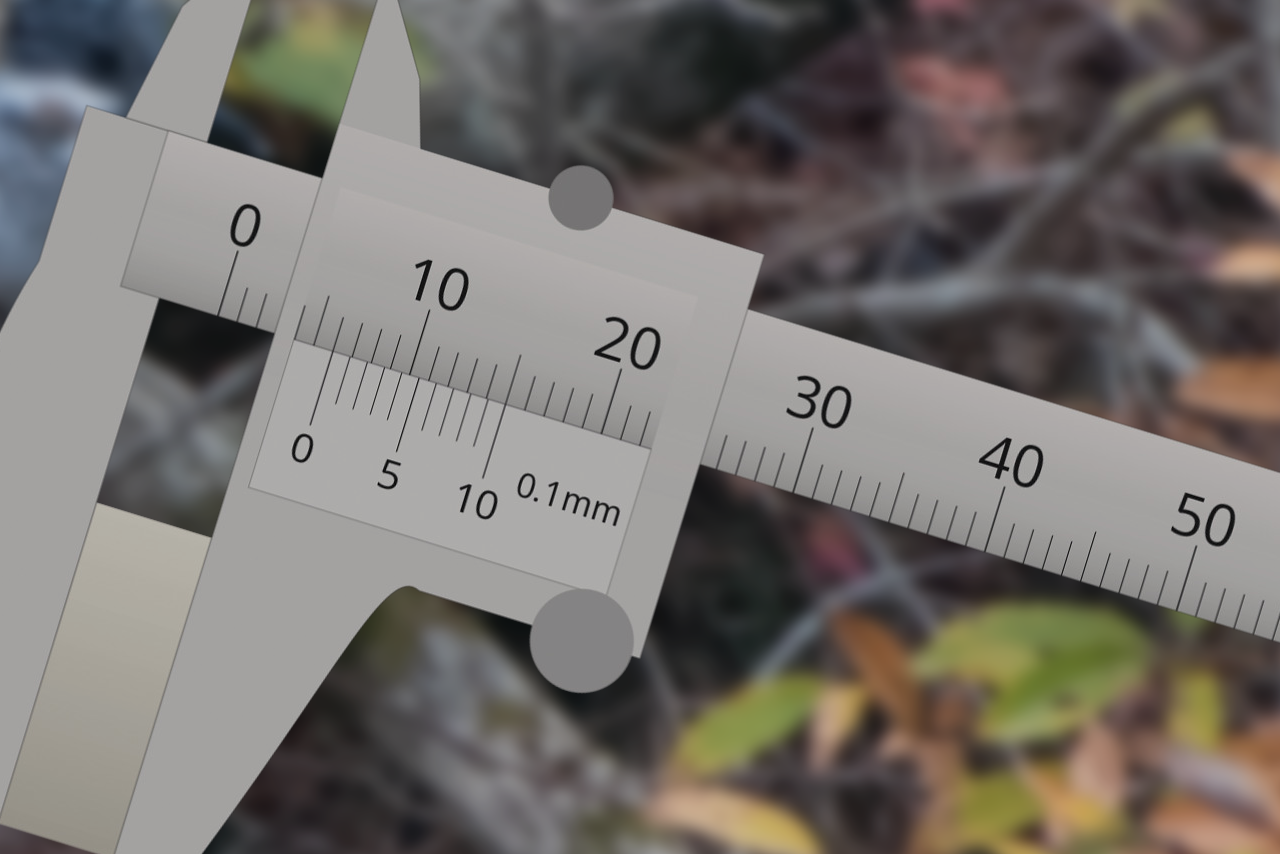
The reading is 6.0 (mm)
